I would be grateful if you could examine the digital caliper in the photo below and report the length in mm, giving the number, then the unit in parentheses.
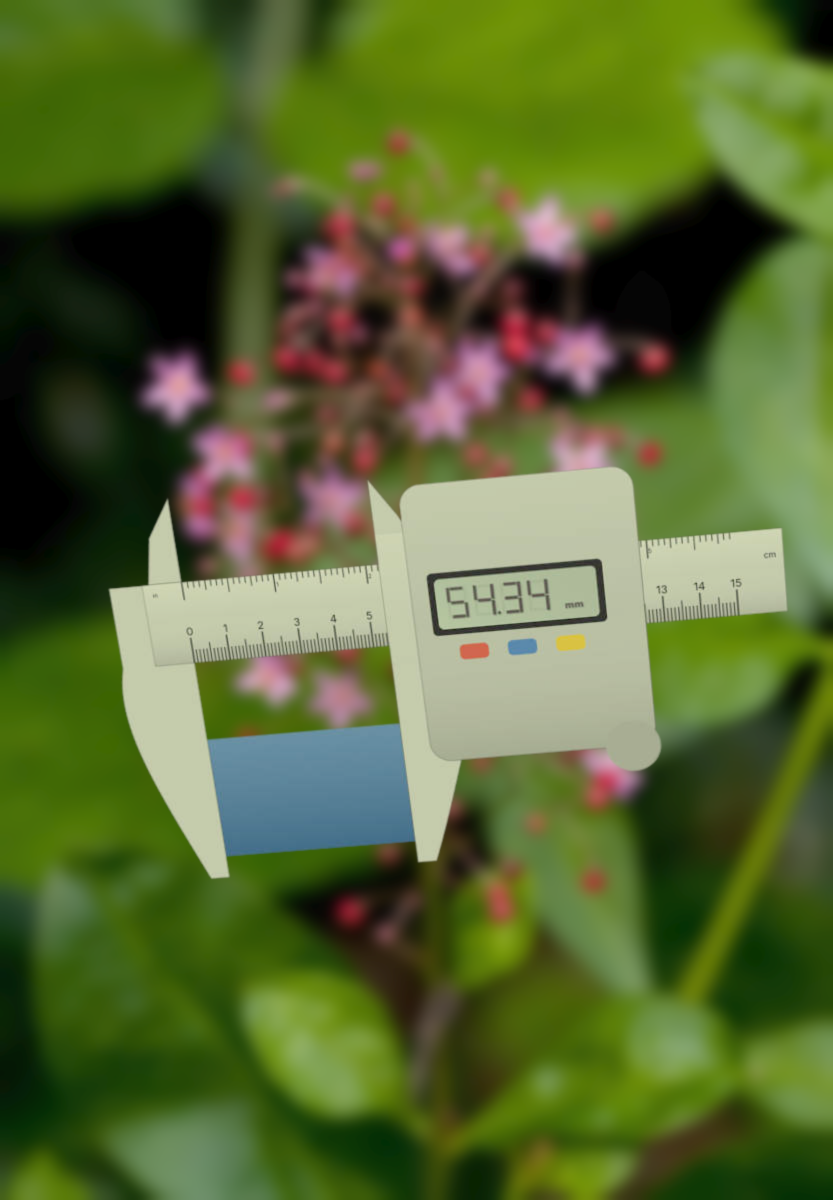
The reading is 54.34 (mm)
